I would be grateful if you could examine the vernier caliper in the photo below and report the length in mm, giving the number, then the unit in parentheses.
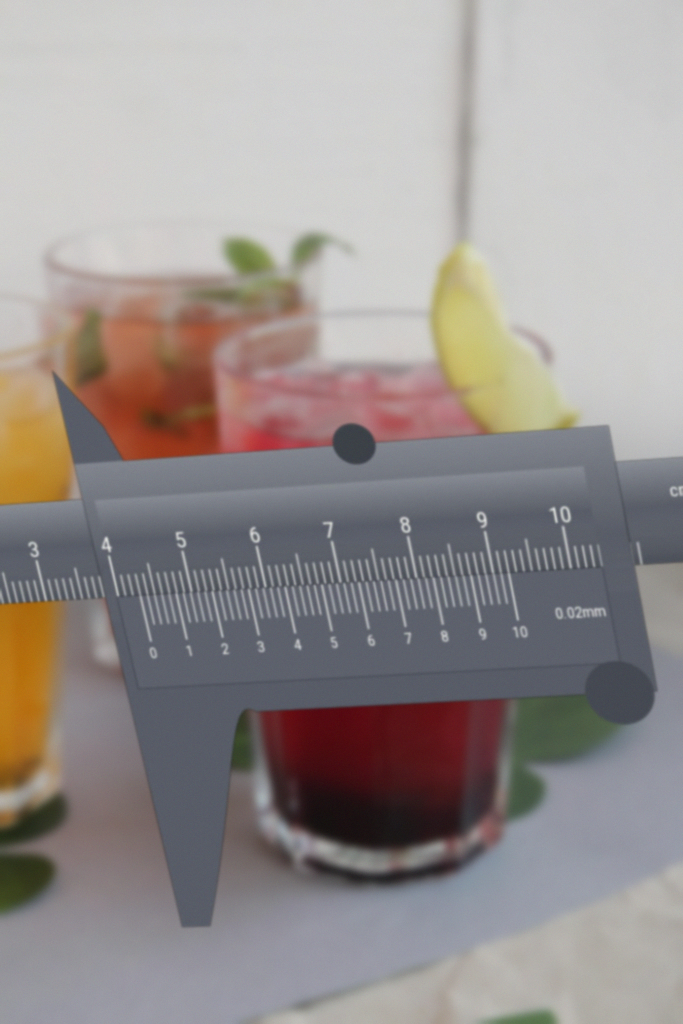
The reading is 43.0 (mm)
